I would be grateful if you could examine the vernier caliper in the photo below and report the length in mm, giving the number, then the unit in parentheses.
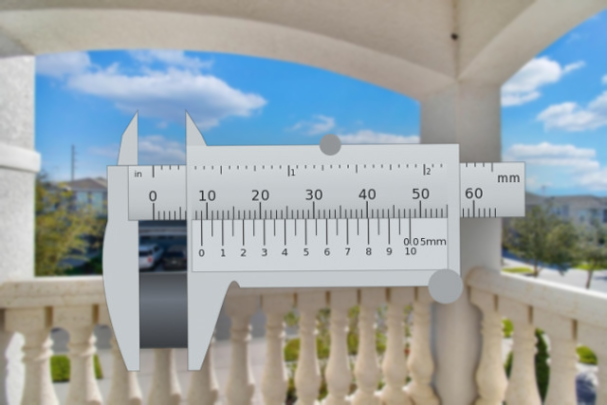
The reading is 9.0 (mm)
